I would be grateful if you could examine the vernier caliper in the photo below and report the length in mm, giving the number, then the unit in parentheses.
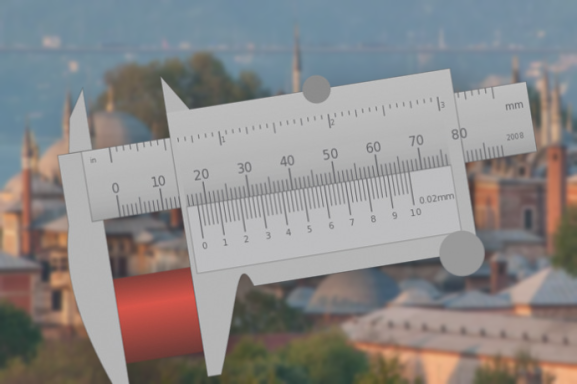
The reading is 18.0 (mm)
